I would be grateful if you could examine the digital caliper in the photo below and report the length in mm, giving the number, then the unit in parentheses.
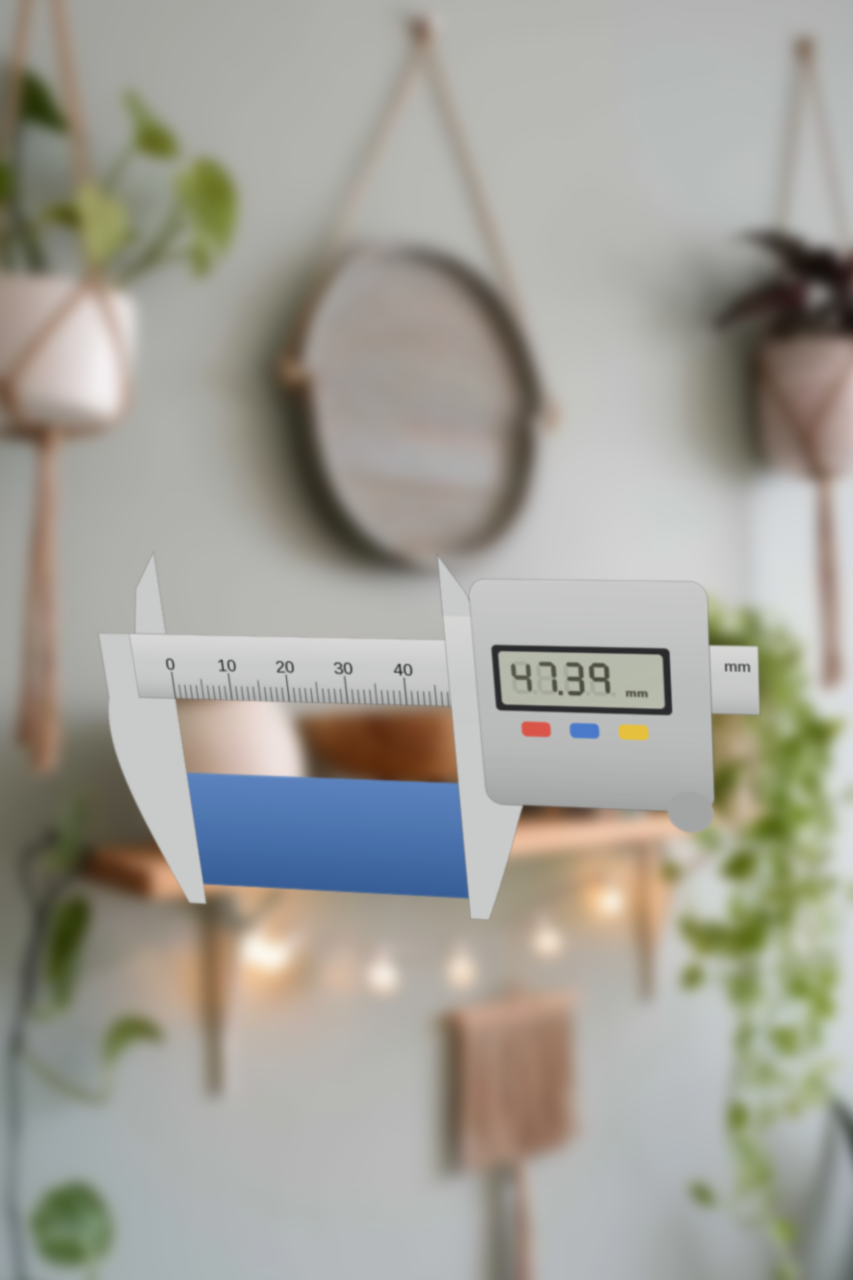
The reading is 47.39 (mm)
